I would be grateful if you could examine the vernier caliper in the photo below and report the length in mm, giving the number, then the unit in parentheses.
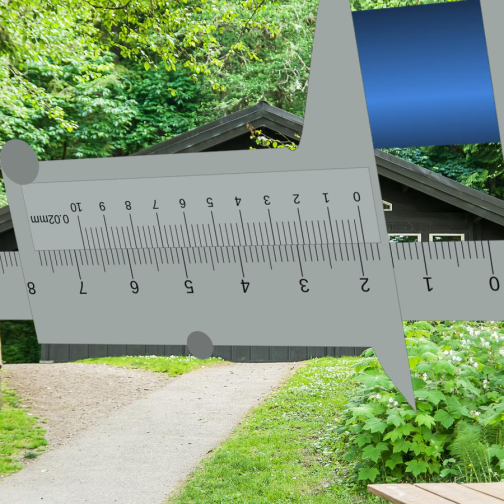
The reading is 19.0 (mm)
